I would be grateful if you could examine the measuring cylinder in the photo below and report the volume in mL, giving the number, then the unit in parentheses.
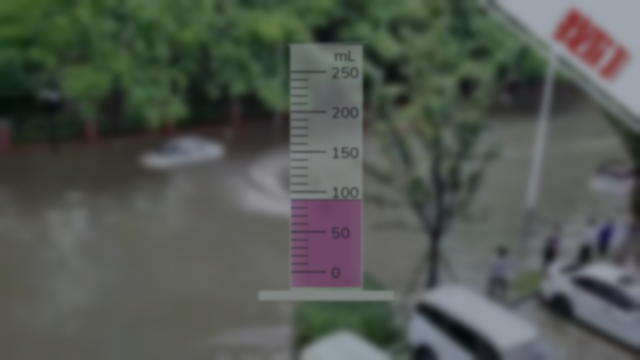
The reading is 90 (mL)
